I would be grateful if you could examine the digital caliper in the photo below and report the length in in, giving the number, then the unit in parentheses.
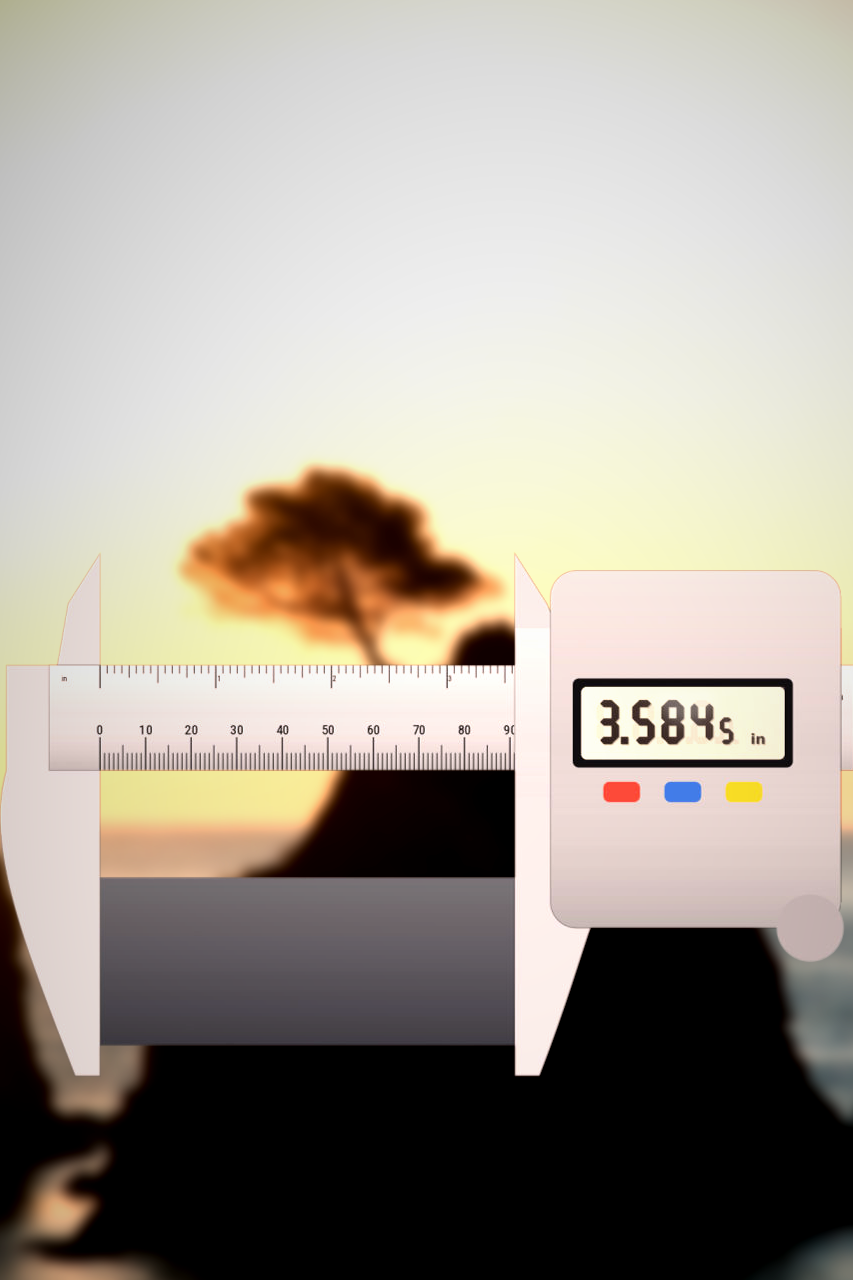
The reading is 3.5845 (in)
